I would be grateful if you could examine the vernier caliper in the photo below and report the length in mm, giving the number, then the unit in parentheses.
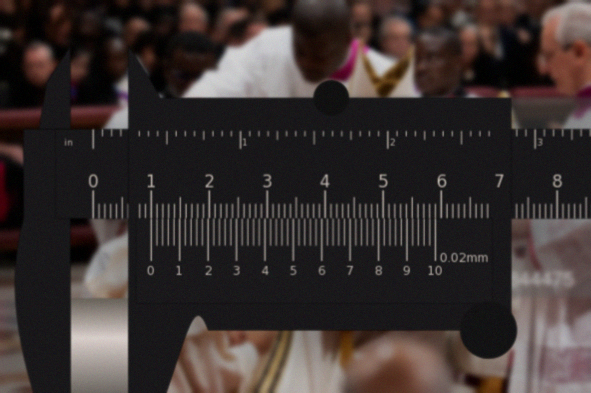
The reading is 10.0 (mm)
